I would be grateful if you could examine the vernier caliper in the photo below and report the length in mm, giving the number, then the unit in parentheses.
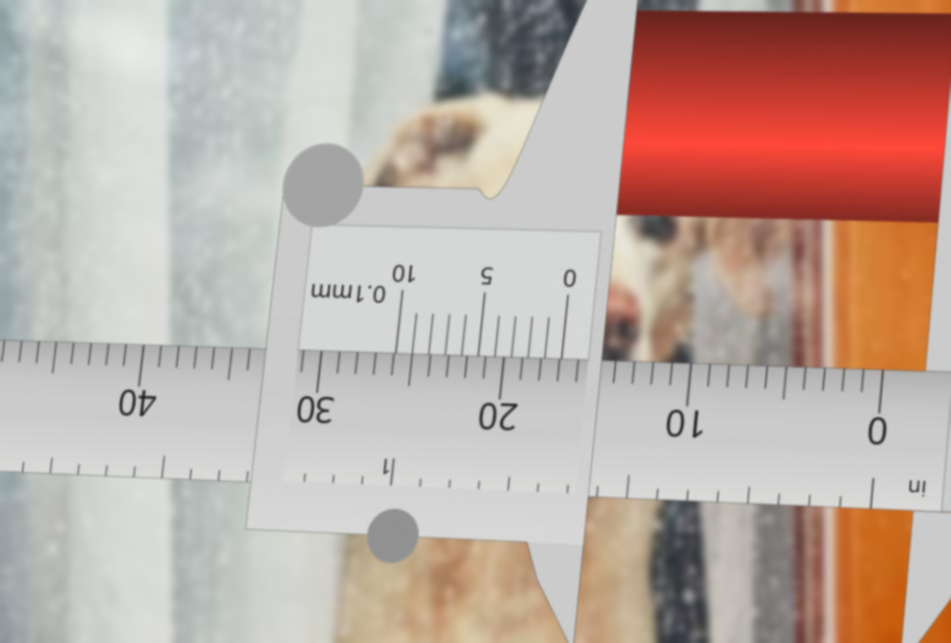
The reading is 16.9 (mm)
